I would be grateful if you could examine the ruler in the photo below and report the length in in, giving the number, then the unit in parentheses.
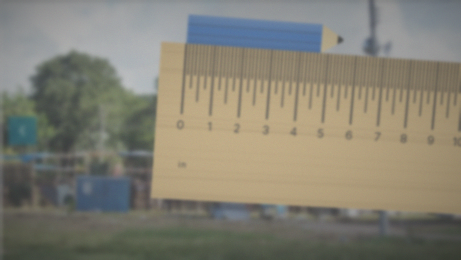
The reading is 5.5 (in)
